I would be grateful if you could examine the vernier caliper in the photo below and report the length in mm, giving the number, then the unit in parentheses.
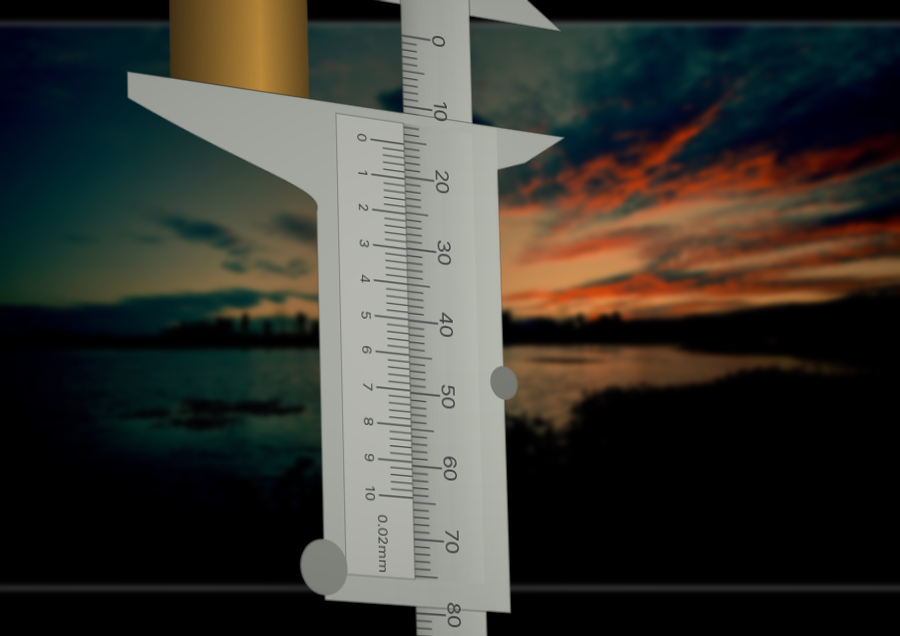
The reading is 15.4 (mm)
